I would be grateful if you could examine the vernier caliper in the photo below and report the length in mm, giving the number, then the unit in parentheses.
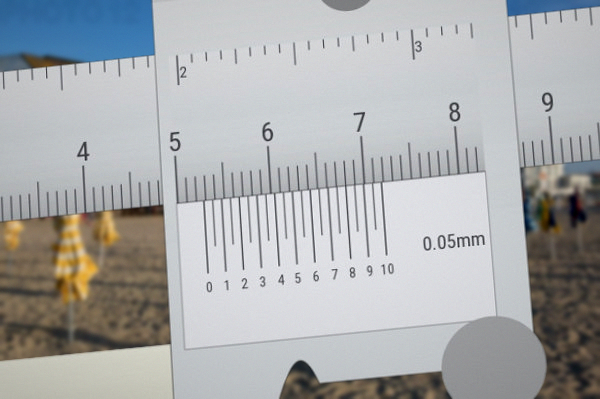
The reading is 52.8 (mm)
